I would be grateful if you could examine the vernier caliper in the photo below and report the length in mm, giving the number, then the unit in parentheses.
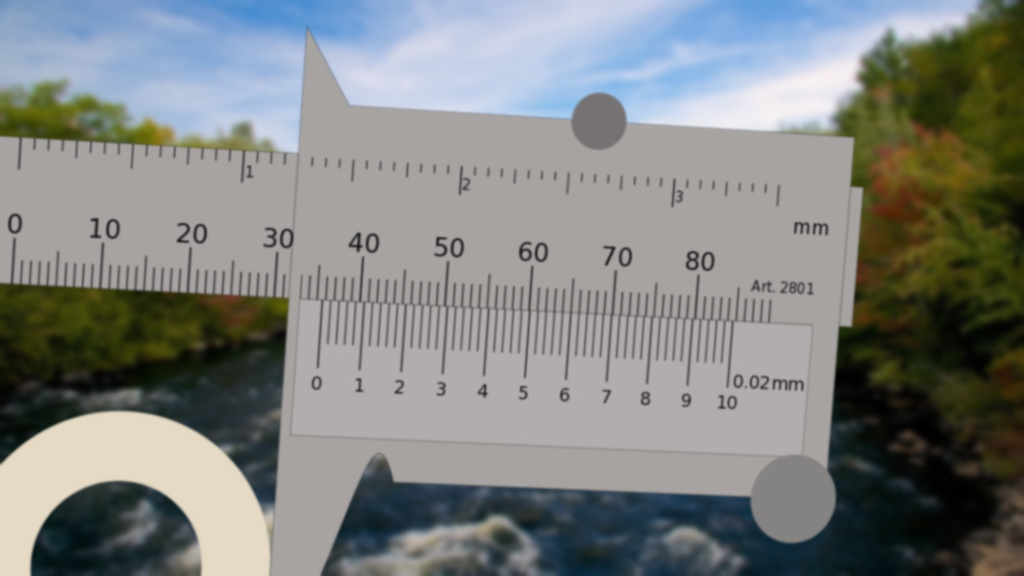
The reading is 35.6 (mm)
